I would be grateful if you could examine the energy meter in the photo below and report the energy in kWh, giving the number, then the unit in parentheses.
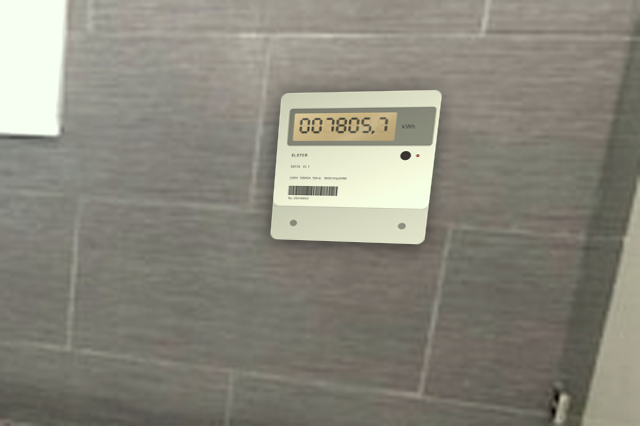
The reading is 7805.7 (kWh)
